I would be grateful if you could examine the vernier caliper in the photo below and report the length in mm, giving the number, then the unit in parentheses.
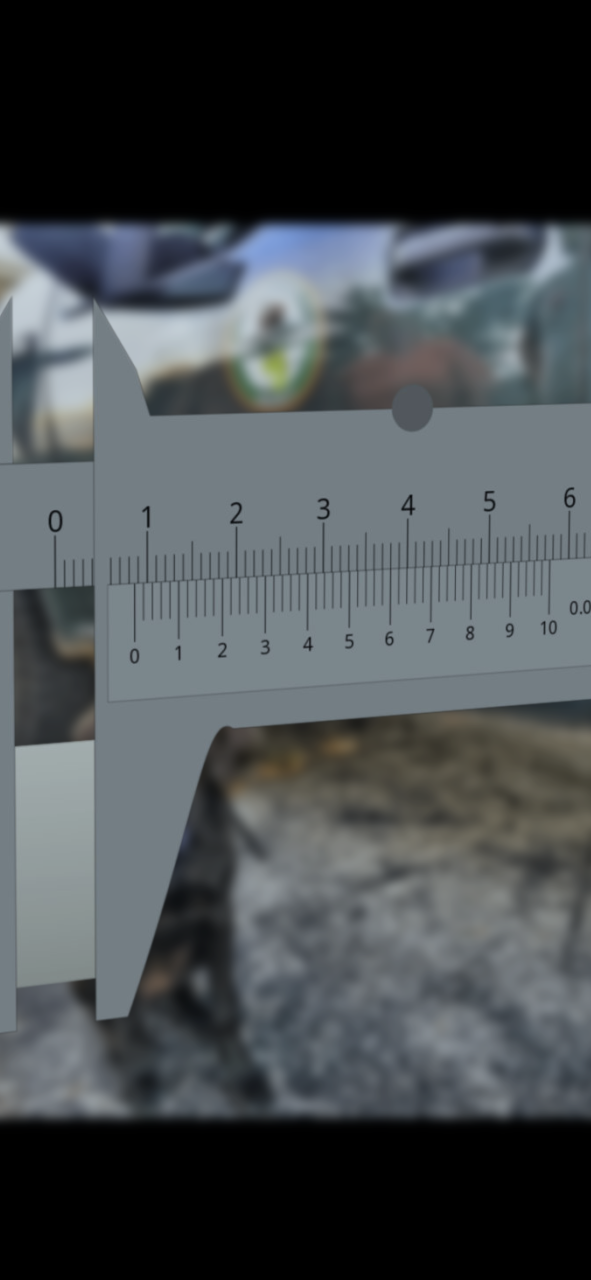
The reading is 8.6 (mm)
